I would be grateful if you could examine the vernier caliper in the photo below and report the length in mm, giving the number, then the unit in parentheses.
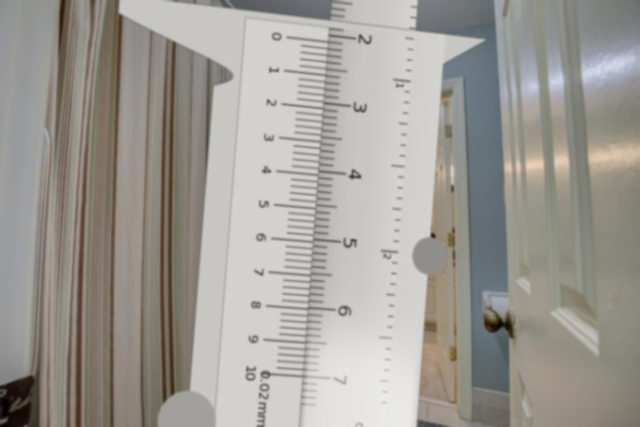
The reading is 21.0 (mm)
